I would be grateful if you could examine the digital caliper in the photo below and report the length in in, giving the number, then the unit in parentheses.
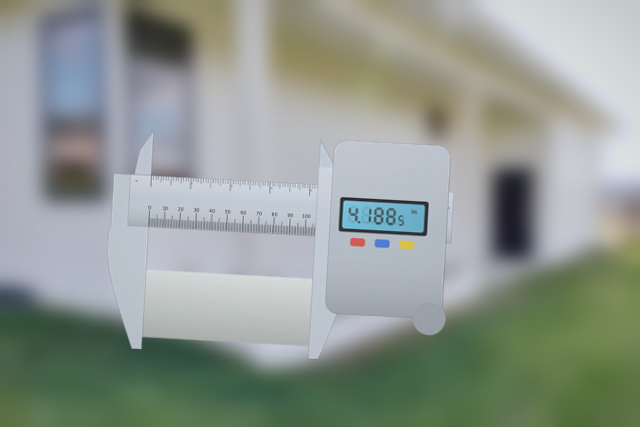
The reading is 4.1885 (in)
